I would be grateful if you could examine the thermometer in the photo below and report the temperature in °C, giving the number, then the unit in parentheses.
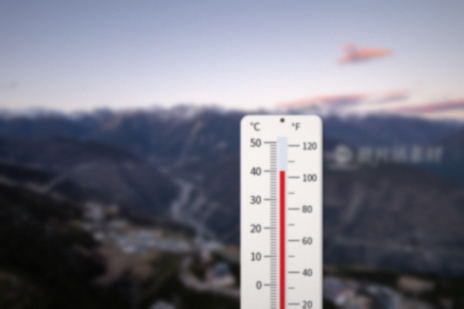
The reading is 40 (°C)
